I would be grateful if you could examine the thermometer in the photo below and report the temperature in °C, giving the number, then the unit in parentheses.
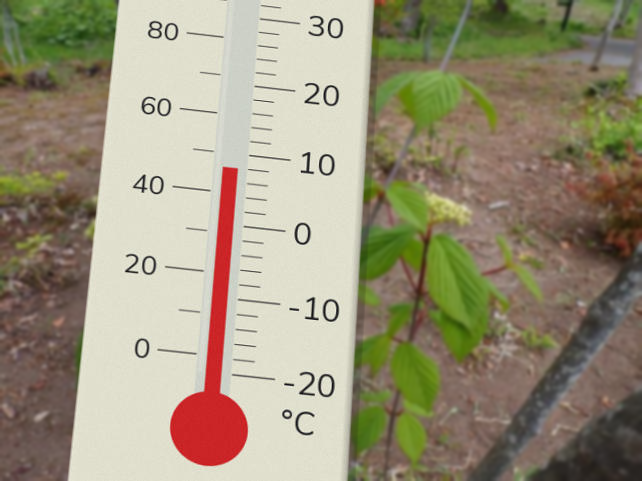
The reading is 8 (°C)
